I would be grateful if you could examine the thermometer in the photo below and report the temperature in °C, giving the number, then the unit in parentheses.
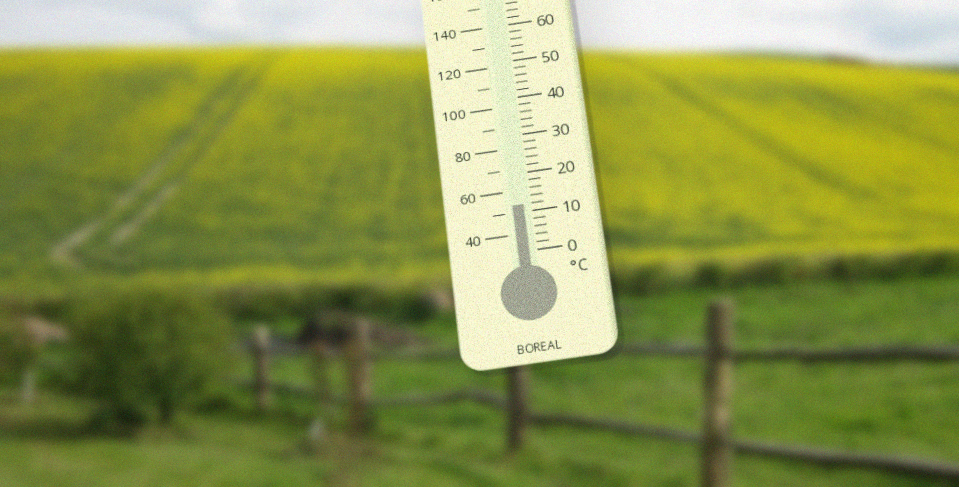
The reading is 12 (°C)
